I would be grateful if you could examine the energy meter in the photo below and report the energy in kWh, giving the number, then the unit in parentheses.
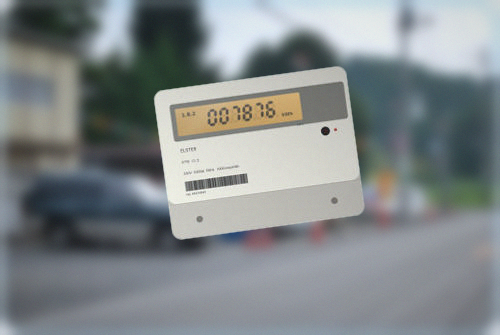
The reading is 7876 (kWh)
